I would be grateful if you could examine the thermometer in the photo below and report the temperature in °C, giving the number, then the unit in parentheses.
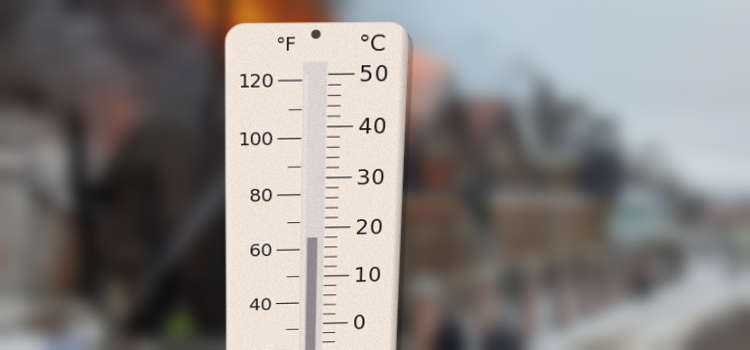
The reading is 18 (°C)
